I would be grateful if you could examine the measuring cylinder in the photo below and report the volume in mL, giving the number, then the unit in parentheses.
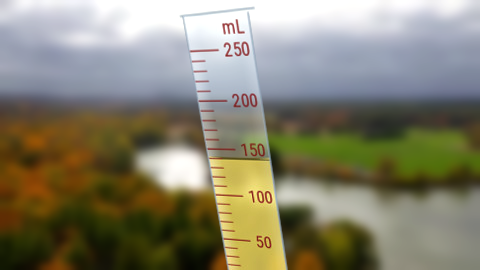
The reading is 140 (mL)
